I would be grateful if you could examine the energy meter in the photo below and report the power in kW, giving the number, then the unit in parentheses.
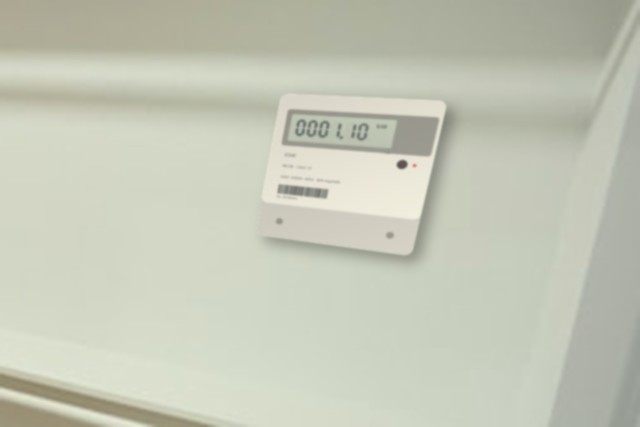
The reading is 1.10 (kW)
